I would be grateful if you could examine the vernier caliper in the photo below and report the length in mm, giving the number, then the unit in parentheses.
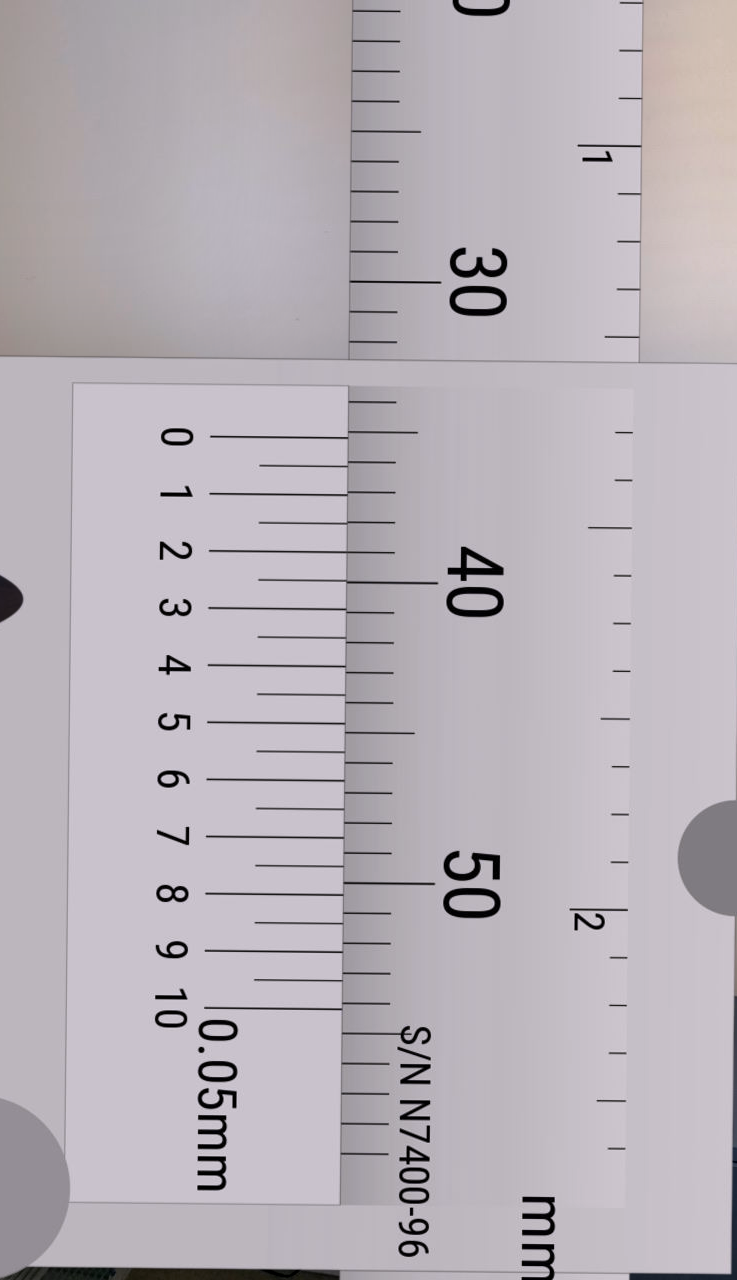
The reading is 35.20 (mm)
